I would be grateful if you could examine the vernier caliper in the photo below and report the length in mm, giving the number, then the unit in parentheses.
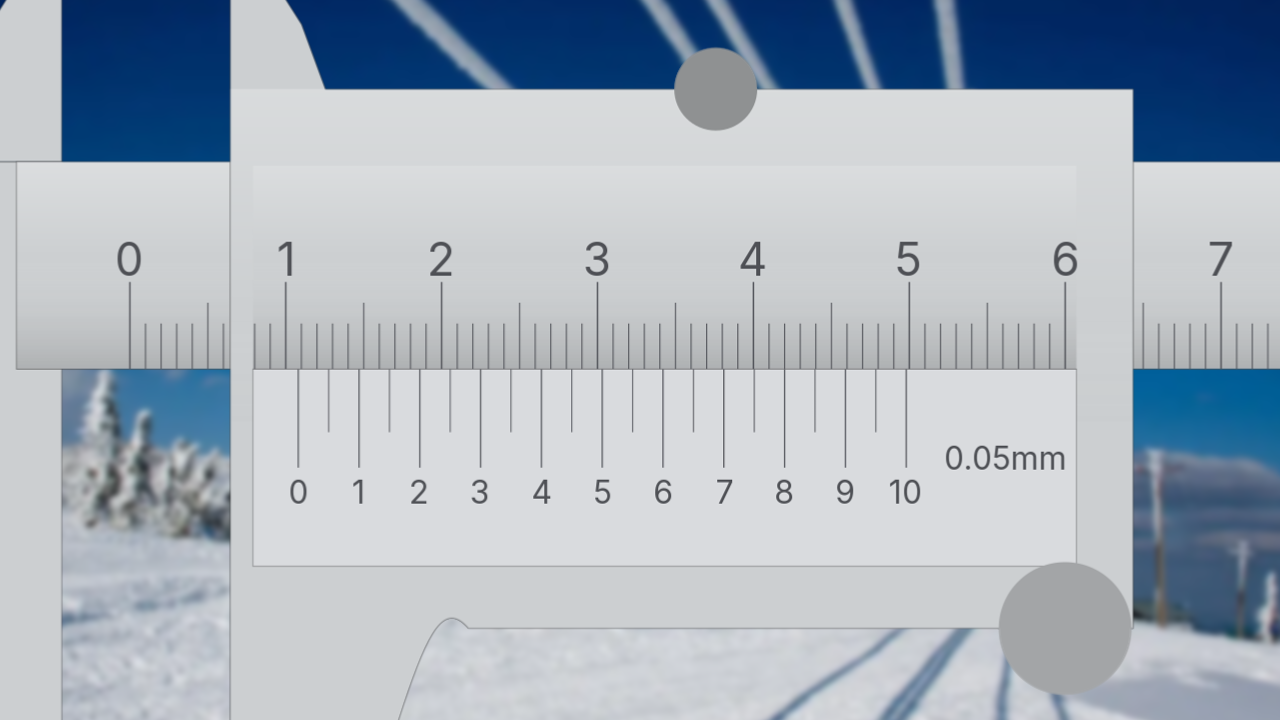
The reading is 10.8 (mm)
